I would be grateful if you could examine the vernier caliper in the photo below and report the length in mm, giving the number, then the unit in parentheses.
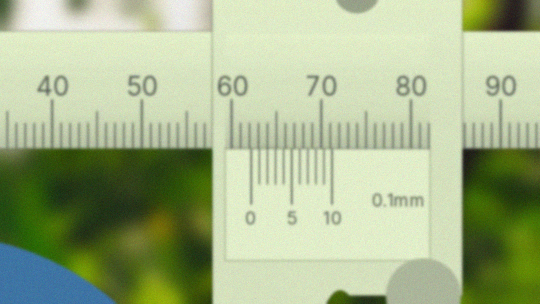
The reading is 62.2 (mm)
